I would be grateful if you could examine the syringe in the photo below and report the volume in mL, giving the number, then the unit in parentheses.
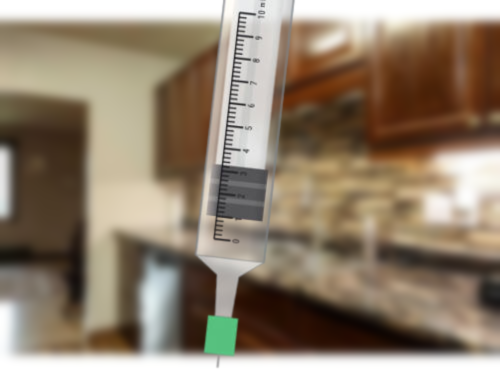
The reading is 1 (mL)
